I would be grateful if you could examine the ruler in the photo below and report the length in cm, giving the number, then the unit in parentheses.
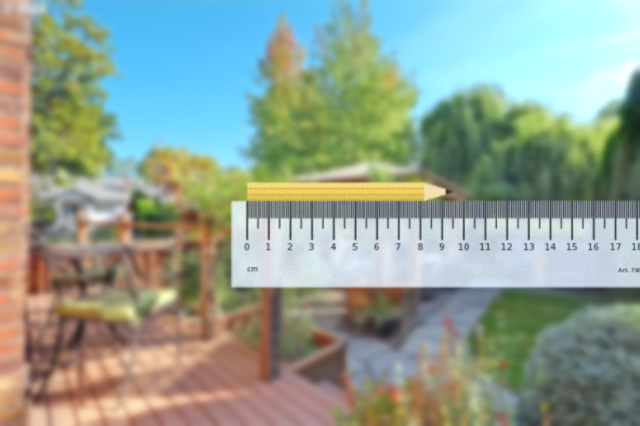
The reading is 9.5 (cm)
